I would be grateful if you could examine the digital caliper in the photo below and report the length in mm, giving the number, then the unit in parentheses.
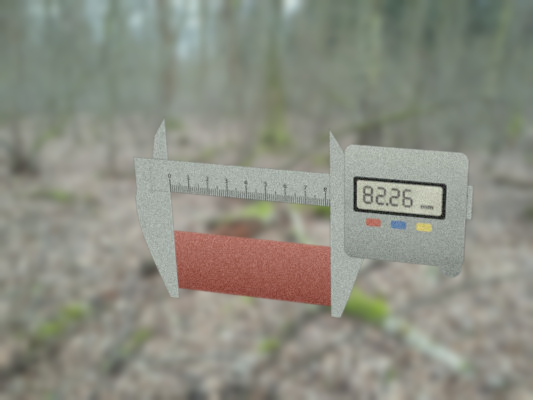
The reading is 82.26 (mm)
